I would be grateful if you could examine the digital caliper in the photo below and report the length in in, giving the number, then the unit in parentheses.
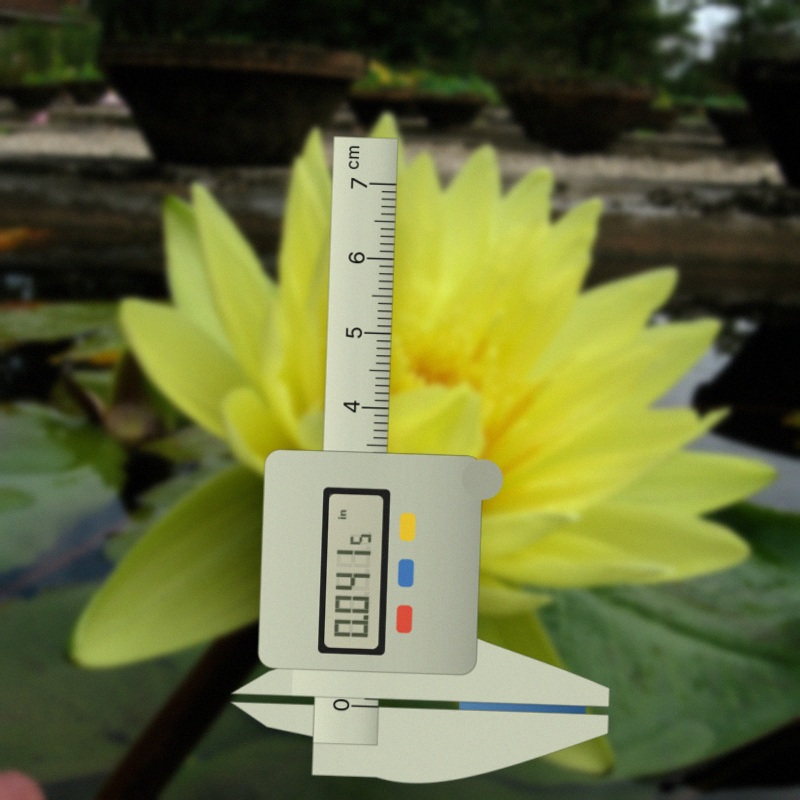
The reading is 0.0415 (in)
